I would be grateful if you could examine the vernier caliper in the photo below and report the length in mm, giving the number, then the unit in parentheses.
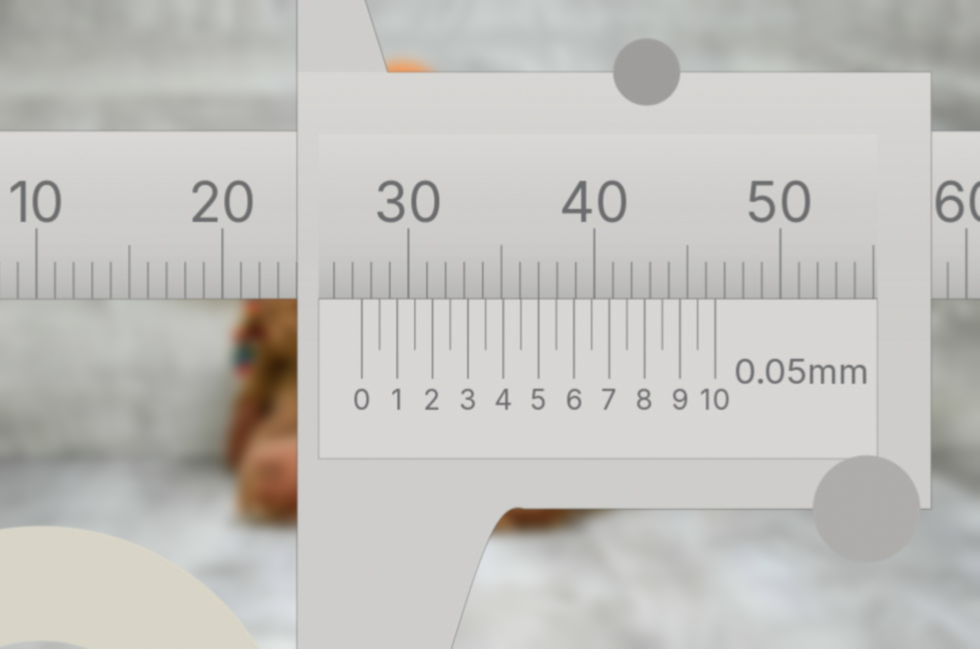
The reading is 27.5 (mm)
